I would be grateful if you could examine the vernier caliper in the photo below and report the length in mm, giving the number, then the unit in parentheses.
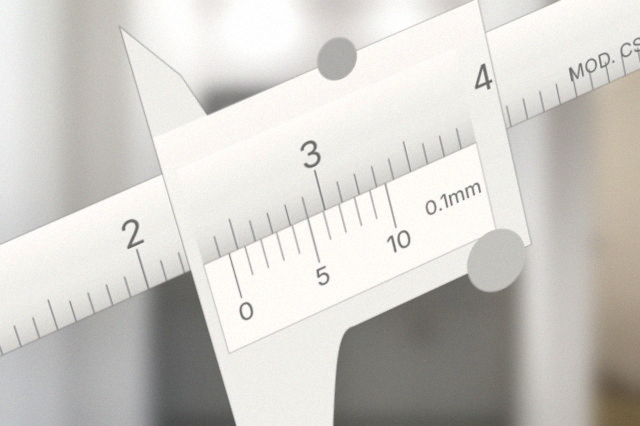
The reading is 24.5 (mm)
